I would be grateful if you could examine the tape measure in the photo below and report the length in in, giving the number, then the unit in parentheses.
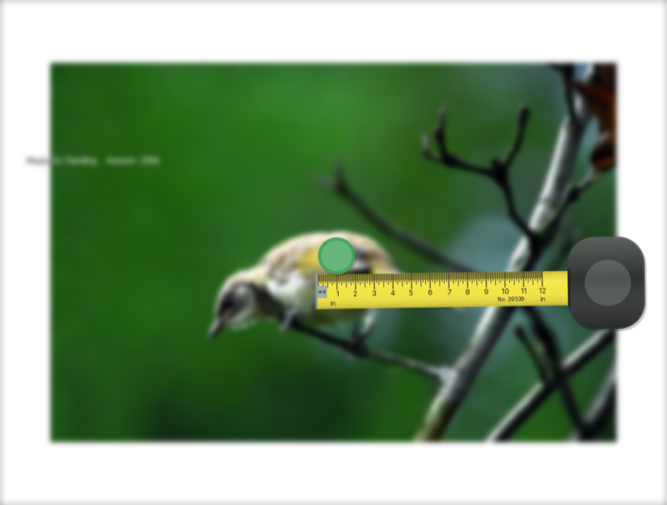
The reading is 2 (in)
